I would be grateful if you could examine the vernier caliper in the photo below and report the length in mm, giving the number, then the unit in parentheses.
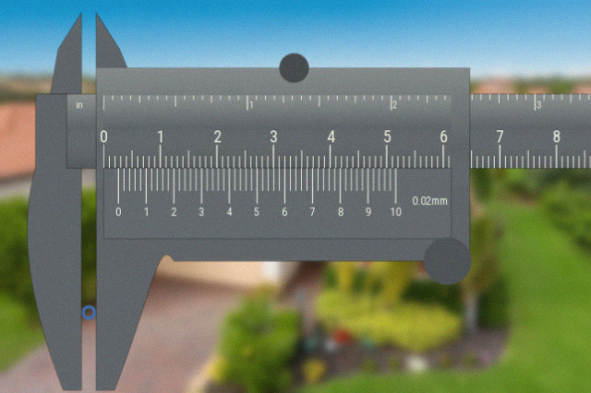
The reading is 2.6 (mm)
